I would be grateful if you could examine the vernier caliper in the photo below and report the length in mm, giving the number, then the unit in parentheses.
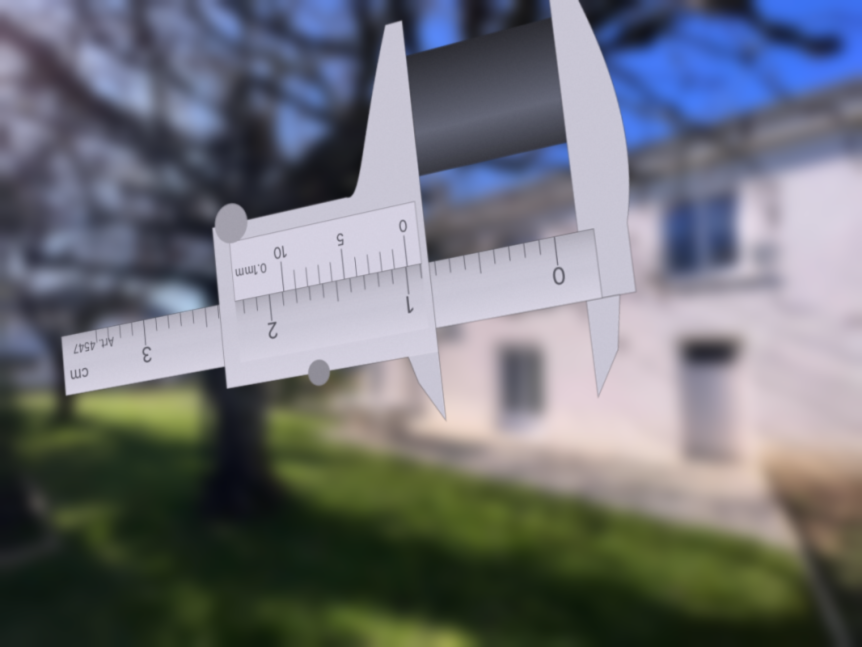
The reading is 9.9 (mm)
